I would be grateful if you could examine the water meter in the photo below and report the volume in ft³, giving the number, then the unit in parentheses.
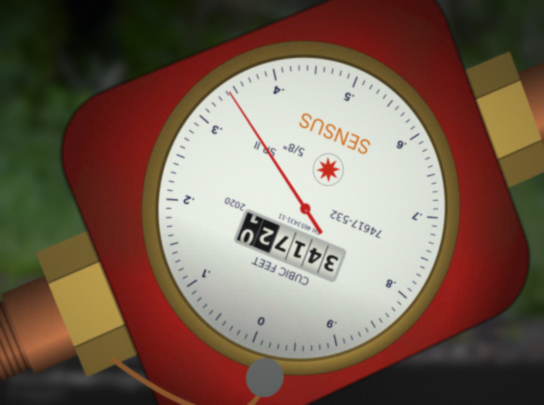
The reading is 341720.34 (ft³)
